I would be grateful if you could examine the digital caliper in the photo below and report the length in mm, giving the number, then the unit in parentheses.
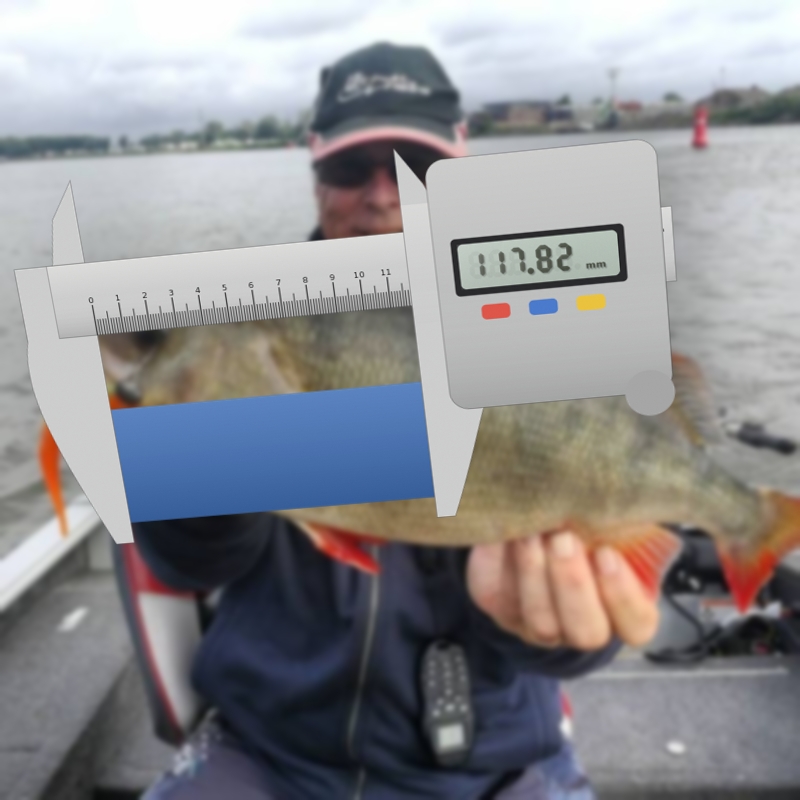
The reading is 117.82 (mm)
